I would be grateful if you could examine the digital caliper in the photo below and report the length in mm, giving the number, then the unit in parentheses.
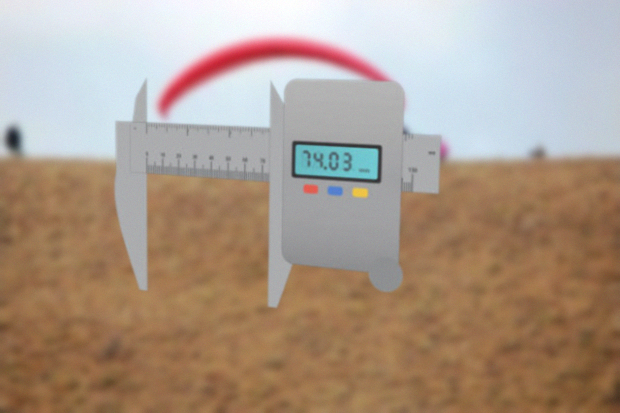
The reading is 74.03 (mm)
